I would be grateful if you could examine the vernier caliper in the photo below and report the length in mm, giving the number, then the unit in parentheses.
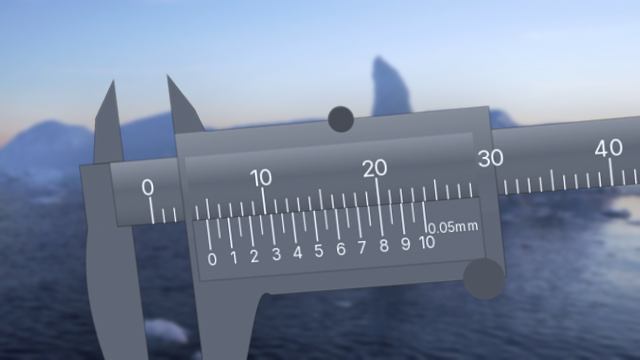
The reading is 4.8 (mm)
